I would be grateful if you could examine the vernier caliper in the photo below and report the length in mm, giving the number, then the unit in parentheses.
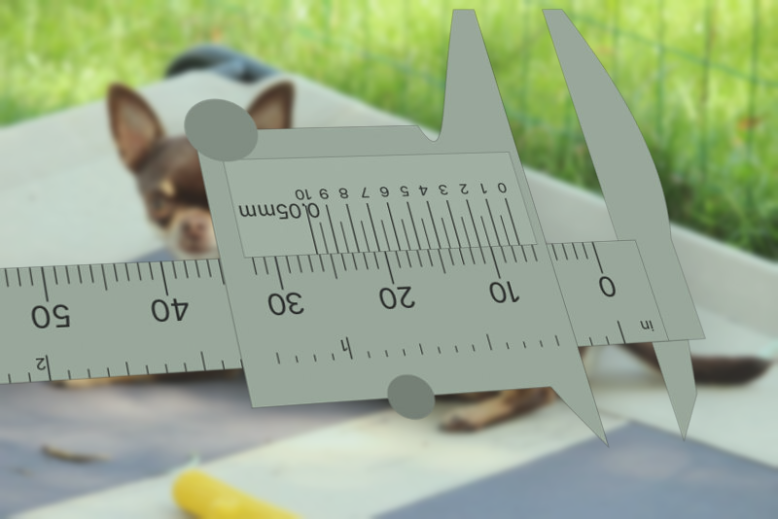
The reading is 7.2 (mm)
